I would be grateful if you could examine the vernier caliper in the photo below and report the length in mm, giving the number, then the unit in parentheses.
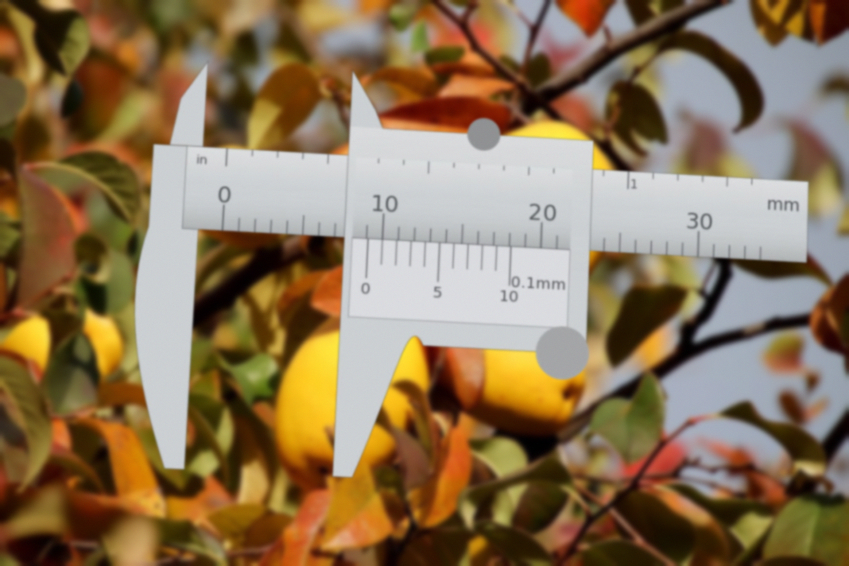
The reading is 9.1 (mm)
